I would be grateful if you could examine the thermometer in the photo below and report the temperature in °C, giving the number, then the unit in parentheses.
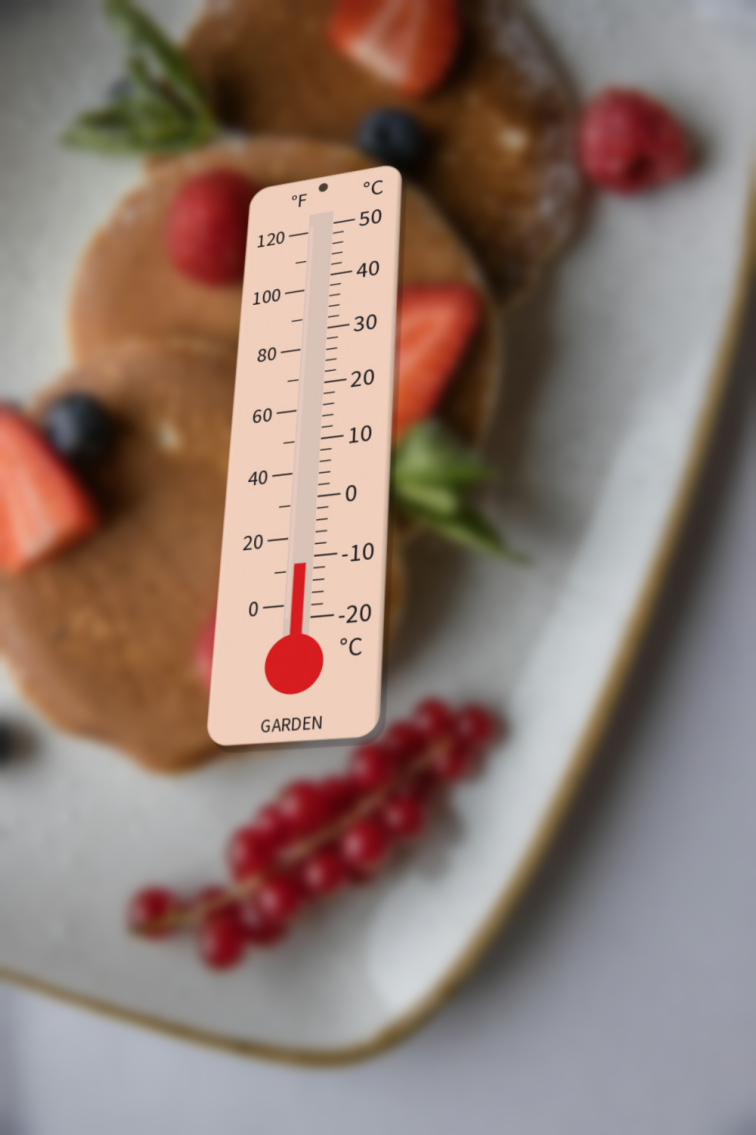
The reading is -11 (°C)
